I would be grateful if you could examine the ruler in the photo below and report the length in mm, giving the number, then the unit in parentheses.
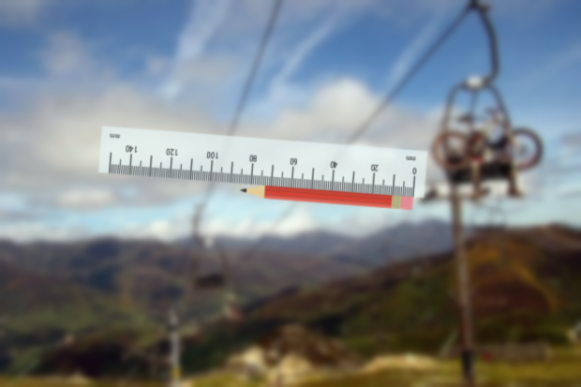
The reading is 85 (mm)
